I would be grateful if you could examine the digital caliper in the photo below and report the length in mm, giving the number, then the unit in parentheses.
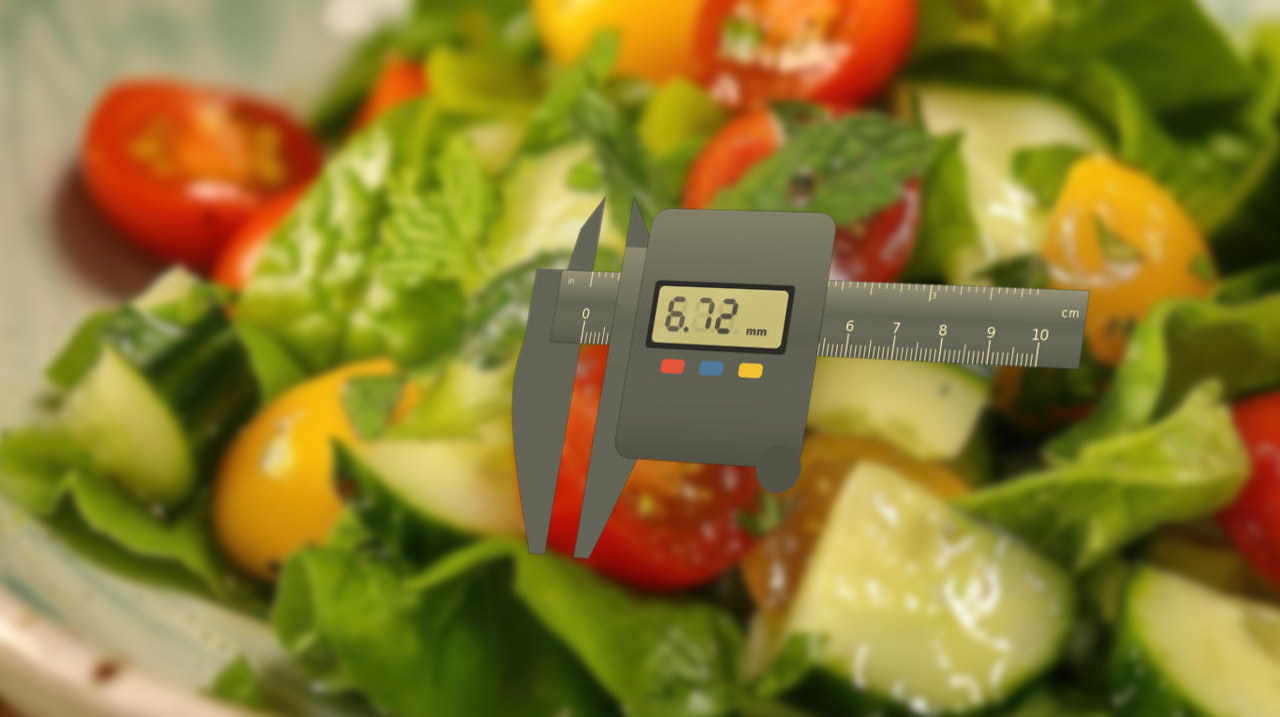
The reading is 6.72 (mm)
